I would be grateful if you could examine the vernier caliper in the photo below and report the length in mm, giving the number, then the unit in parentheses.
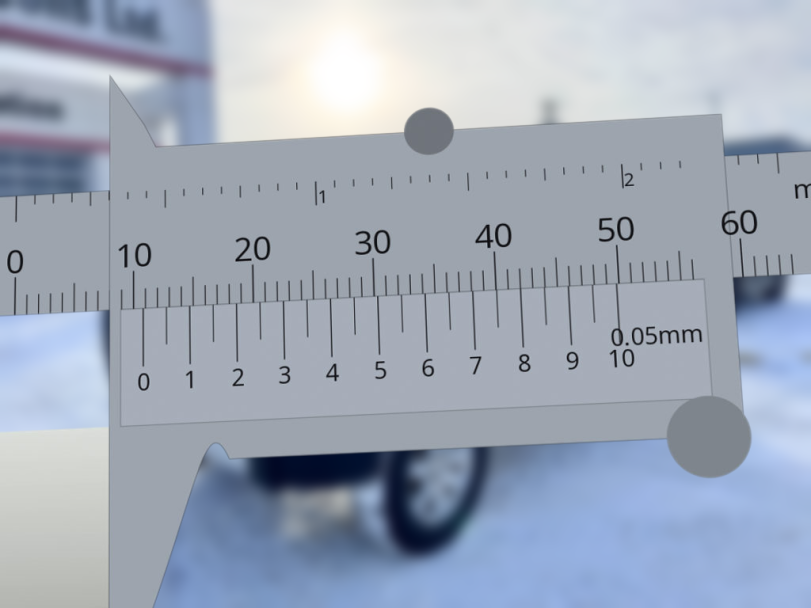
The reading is 10.8 (mm)
